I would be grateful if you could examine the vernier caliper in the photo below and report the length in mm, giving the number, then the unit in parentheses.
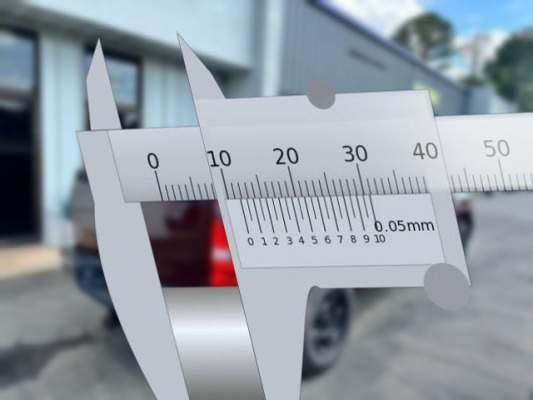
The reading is 11.8 (mm)
